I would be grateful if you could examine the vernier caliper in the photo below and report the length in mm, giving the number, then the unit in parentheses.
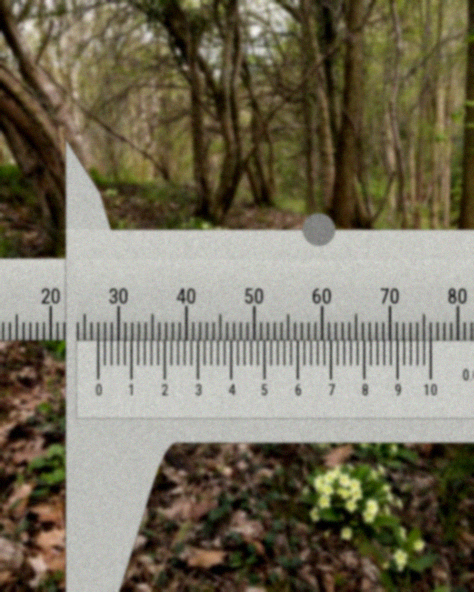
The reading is 27.0 (mm)
